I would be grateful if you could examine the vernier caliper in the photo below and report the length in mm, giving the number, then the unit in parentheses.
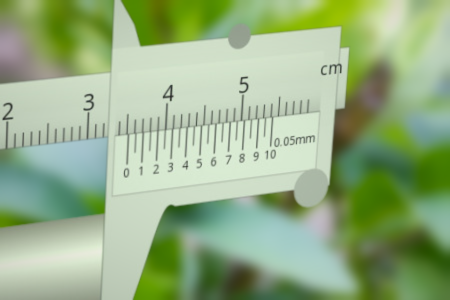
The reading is 35.2 (mm)
